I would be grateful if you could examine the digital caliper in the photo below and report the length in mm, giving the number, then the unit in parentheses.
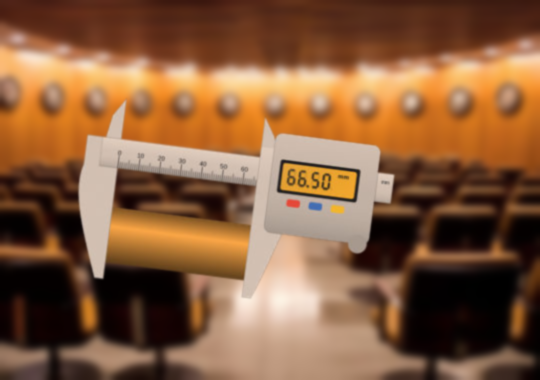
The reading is 66.50 (mm)
